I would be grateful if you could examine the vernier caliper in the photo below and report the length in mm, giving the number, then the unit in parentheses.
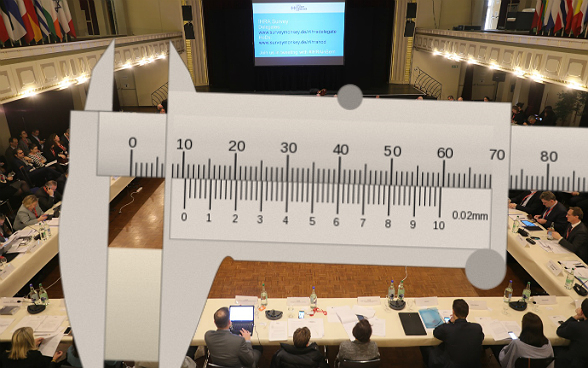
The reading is 10.5 (mm)
